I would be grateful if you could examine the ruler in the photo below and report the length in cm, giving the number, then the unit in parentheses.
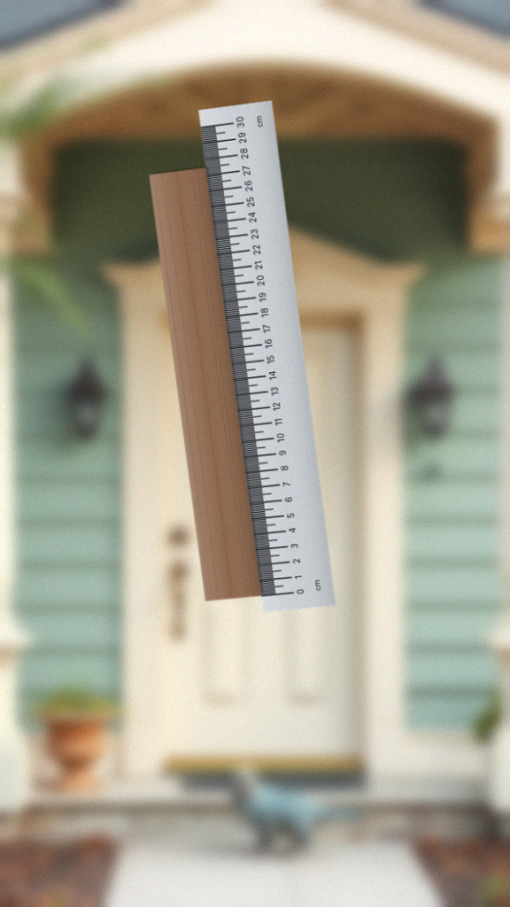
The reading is 27.5 (cm)
